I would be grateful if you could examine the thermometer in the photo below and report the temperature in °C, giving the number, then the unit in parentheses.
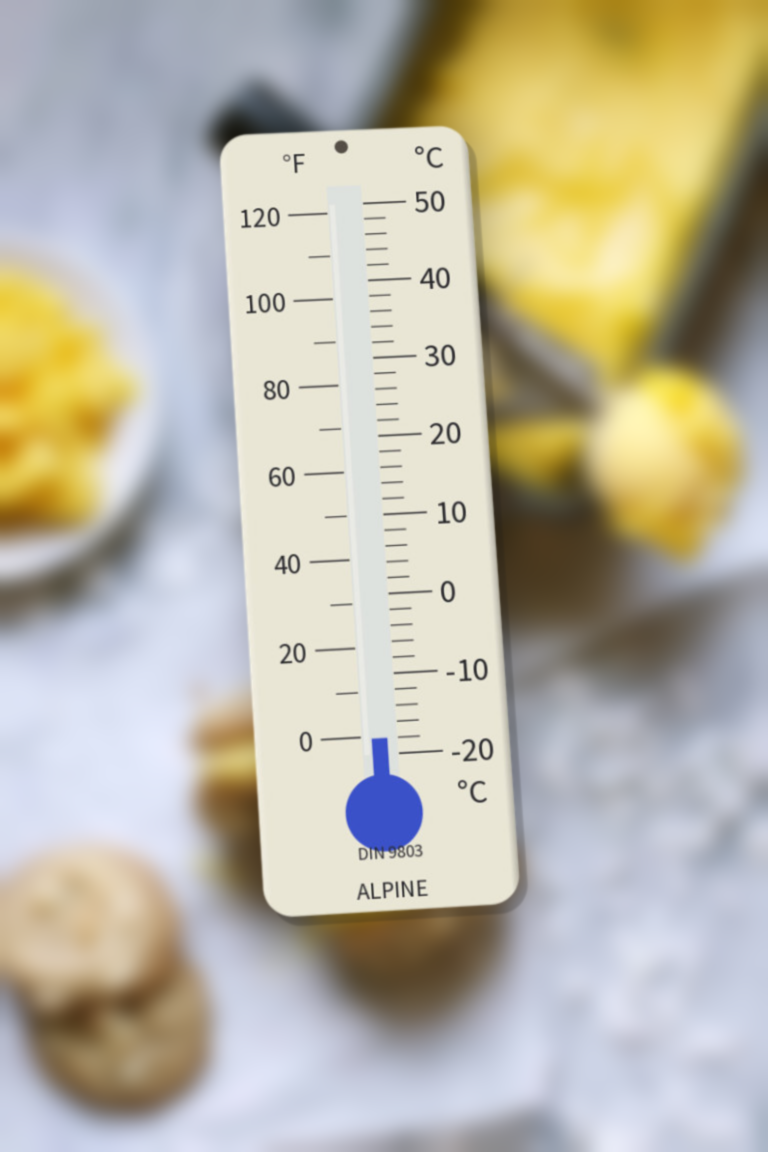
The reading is -18 (°C)
